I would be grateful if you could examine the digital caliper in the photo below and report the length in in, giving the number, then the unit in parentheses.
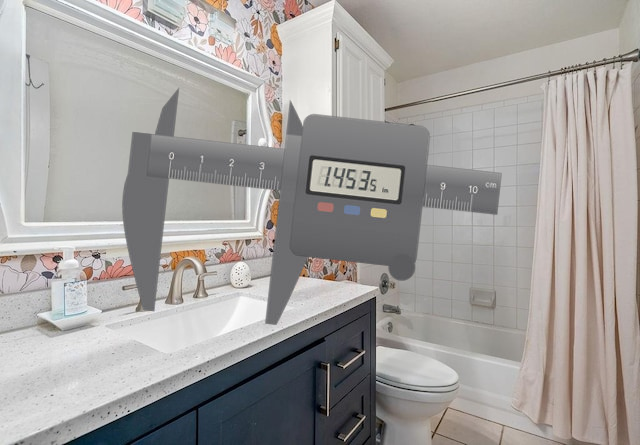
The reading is 1.4535 (in)
